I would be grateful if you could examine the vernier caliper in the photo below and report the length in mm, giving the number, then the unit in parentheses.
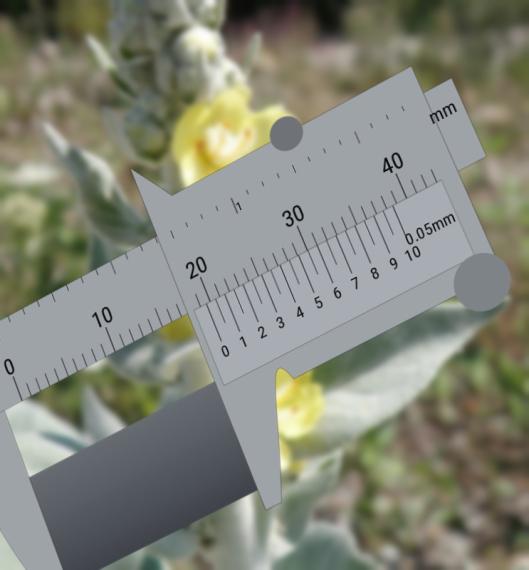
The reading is 19.6 (mm)
